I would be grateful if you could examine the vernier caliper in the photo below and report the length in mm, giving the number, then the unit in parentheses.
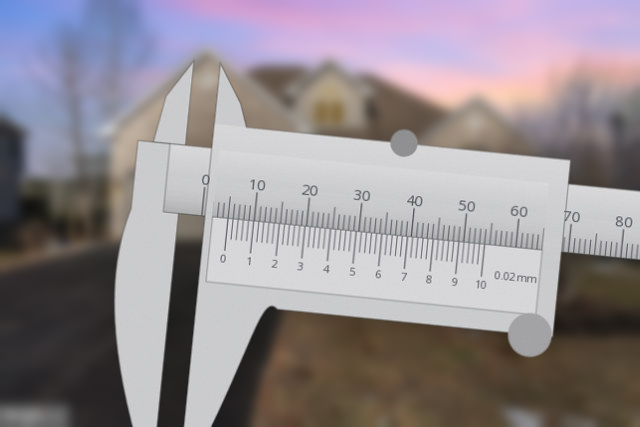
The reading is 5.0 (mm)
